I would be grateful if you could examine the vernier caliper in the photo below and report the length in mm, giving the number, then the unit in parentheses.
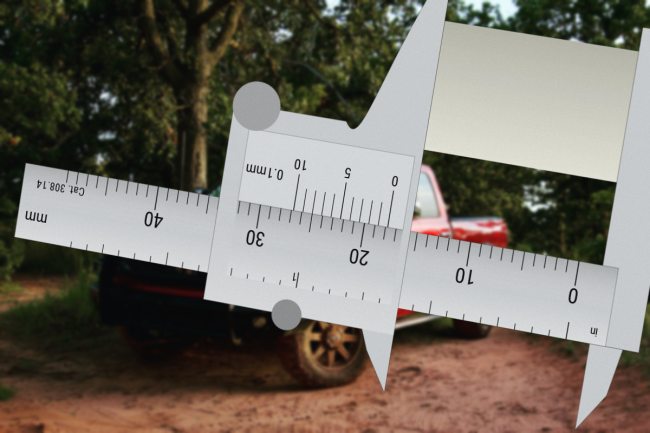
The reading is 17.8 (mm)
